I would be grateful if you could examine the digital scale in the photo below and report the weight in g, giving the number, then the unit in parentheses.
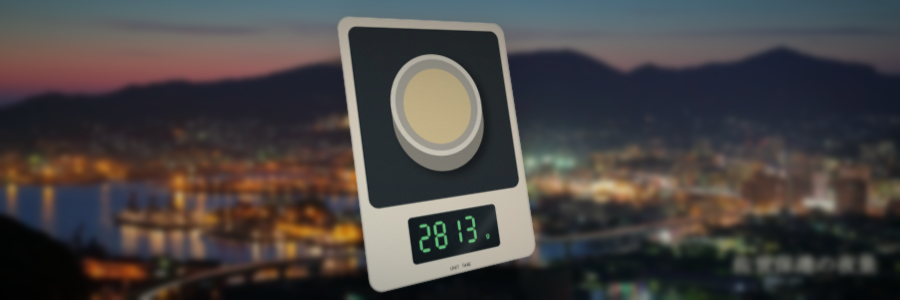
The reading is 2813 (g)
